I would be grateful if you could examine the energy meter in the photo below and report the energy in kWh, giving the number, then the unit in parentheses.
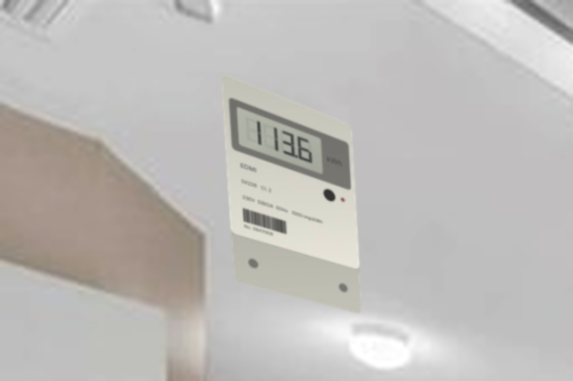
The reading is 113.6 (kWh)
